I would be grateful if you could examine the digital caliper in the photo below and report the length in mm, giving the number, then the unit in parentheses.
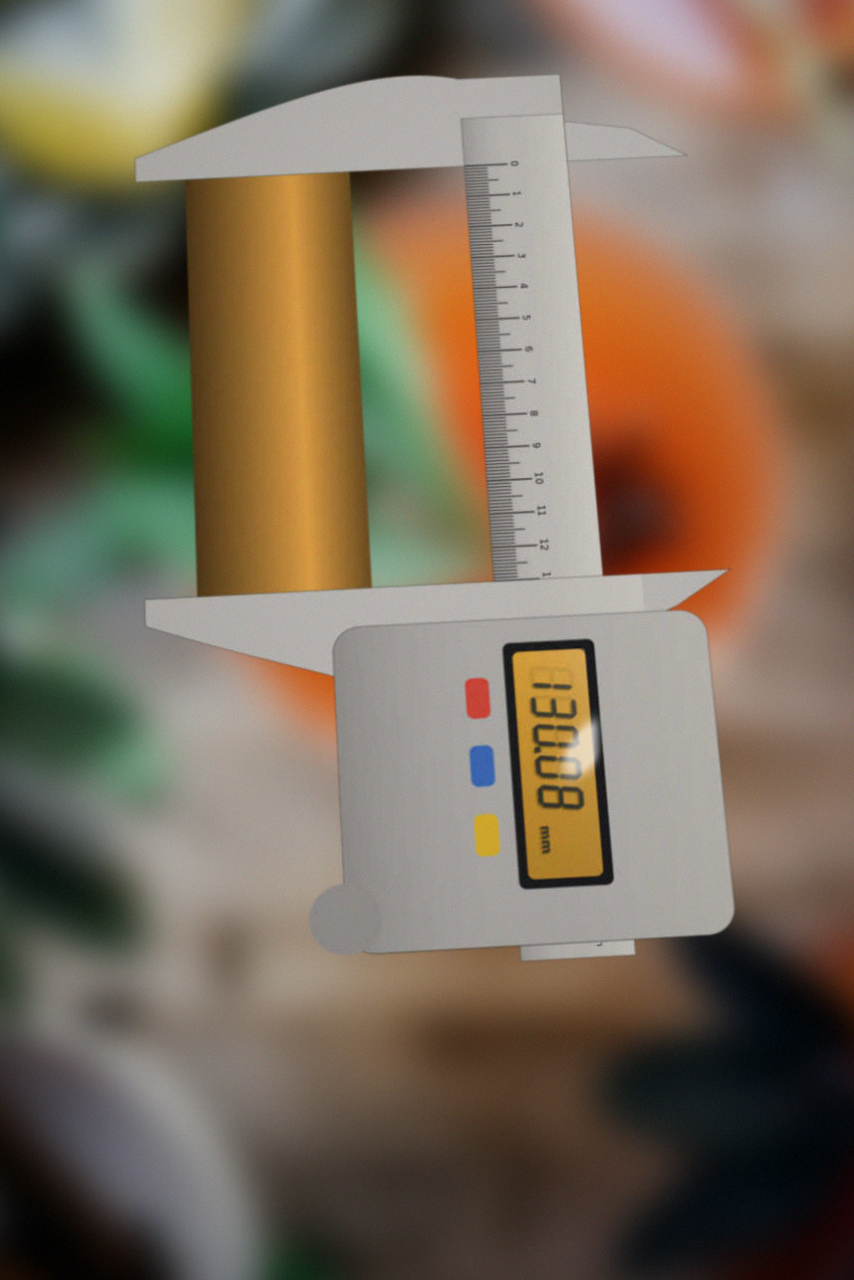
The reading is 130.08 (mm)
